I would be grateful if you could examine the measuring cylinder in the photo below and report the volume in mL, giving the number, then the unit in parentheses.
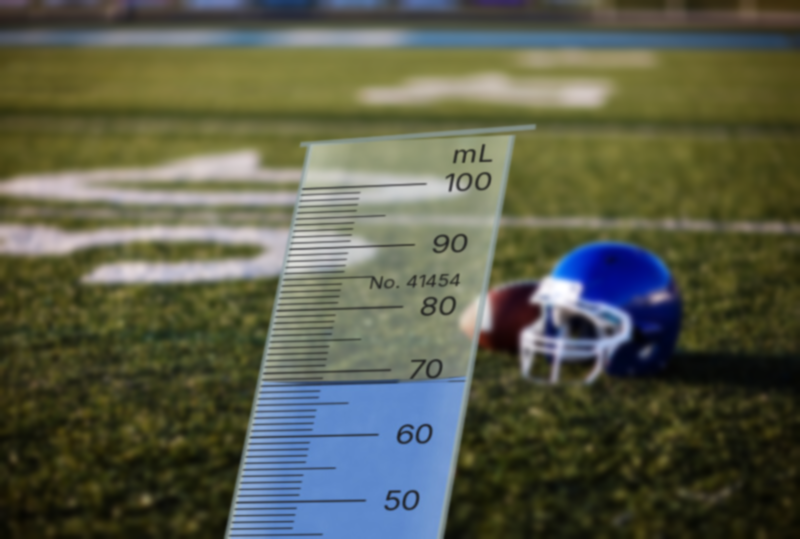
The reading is 68 (mL)
